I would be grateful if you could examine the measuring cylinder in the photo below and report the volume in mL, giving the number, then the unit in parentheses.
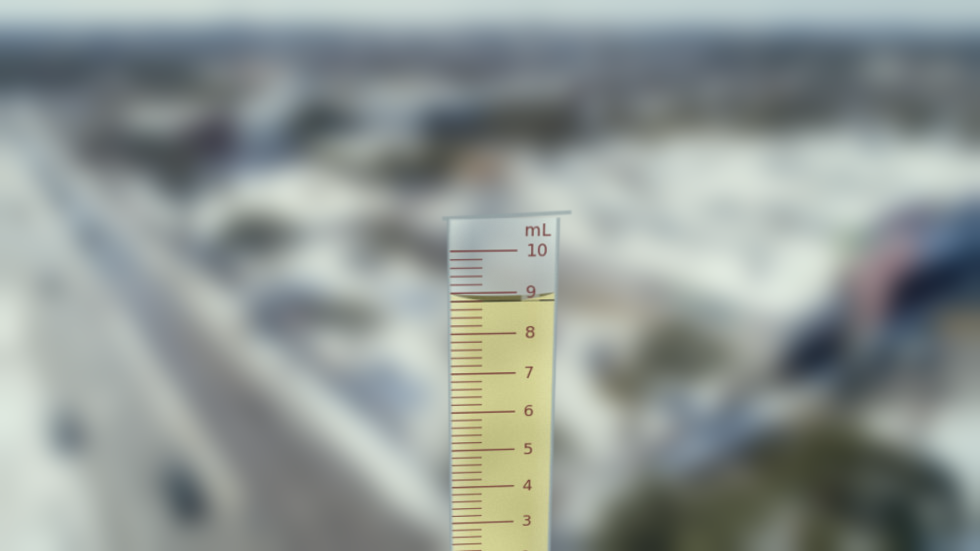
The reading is 8.8 (mL)
